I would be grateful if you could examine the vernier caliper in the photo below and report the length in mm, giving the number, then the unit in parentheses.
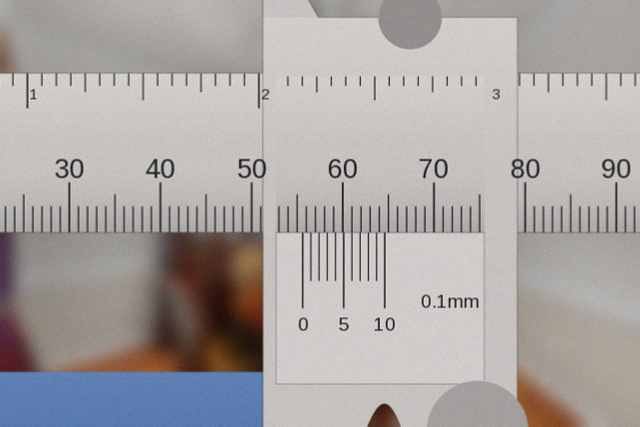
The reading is 55.6 (mm)
